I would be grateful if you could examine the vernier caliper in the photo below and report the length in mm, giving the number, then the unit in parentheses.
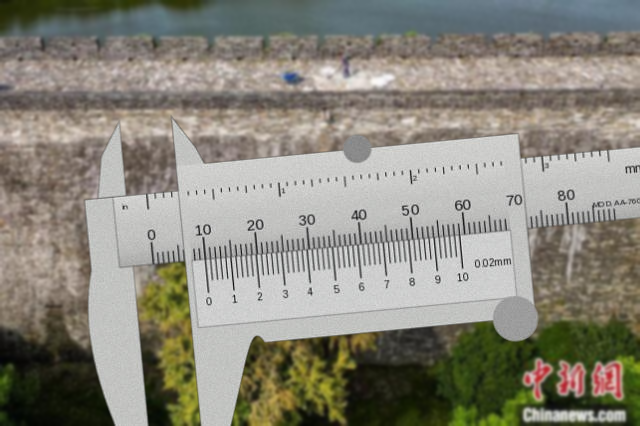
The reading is 10.0 (mm)
